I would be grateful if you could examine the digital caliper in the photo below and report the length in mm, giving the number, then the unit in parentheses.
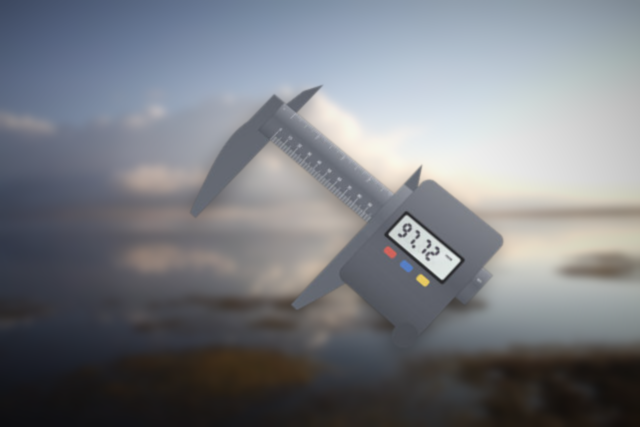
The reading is 97.72 (mm)
